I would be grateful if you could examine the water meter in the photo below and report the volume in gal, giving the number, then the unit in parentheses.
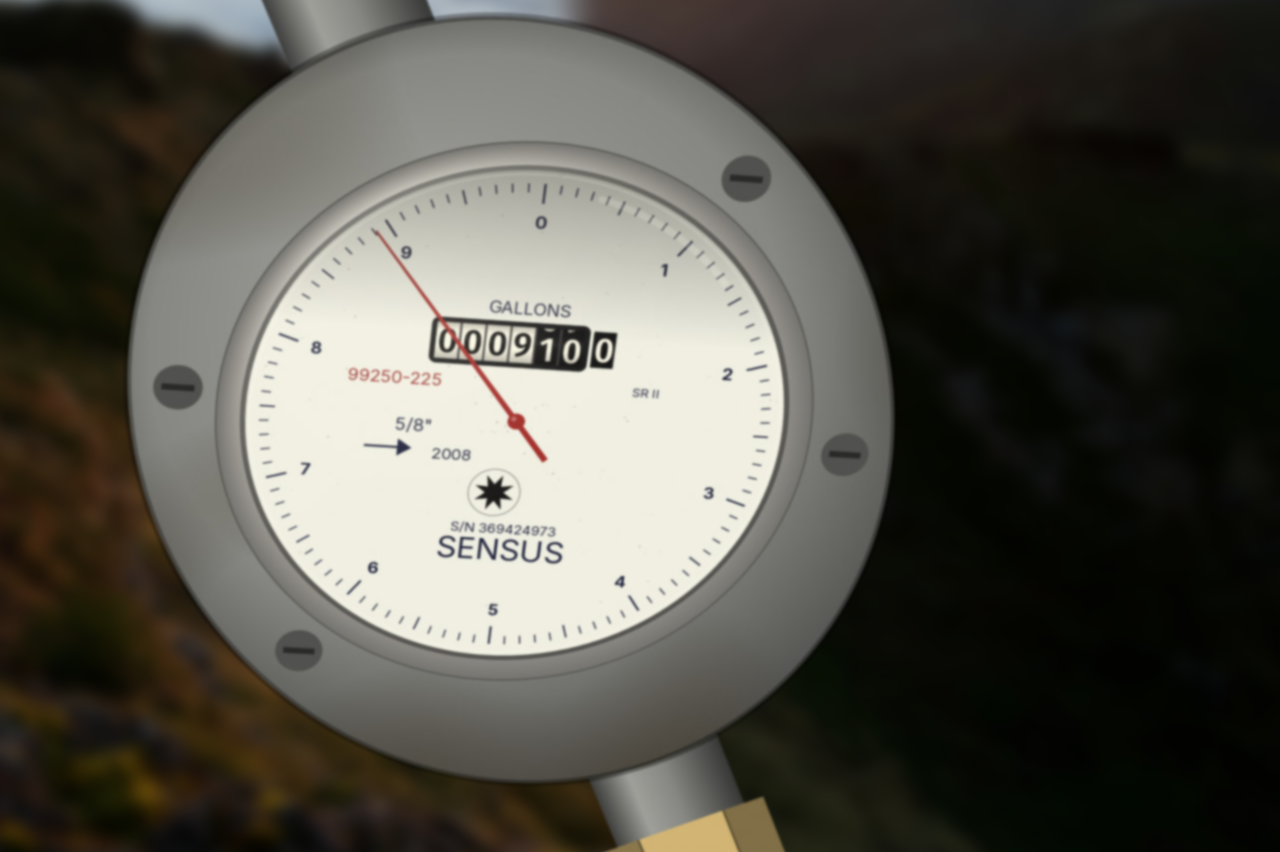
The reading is 9098.9 (gal)
